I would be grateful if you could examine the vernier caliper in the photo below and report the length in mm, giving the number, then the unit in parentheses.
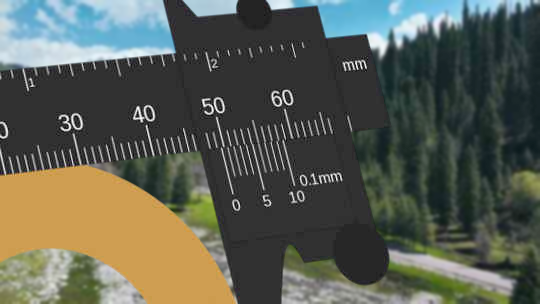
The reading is 49.6 (mm)
